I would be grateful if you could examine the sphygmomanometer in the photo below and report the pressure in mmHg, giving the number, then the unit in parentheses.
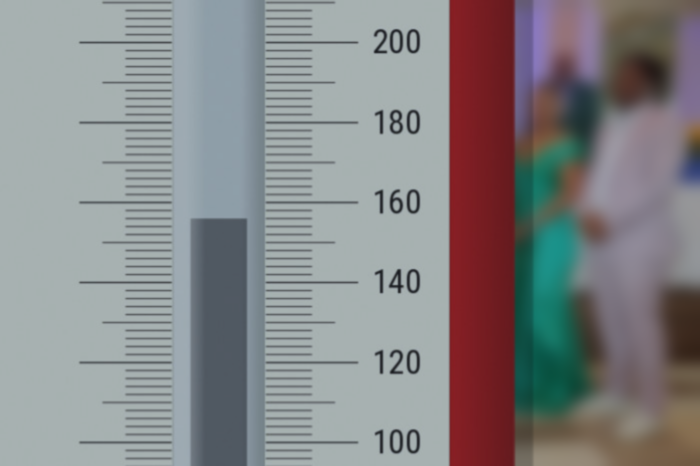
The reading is 156 (mmHg)
